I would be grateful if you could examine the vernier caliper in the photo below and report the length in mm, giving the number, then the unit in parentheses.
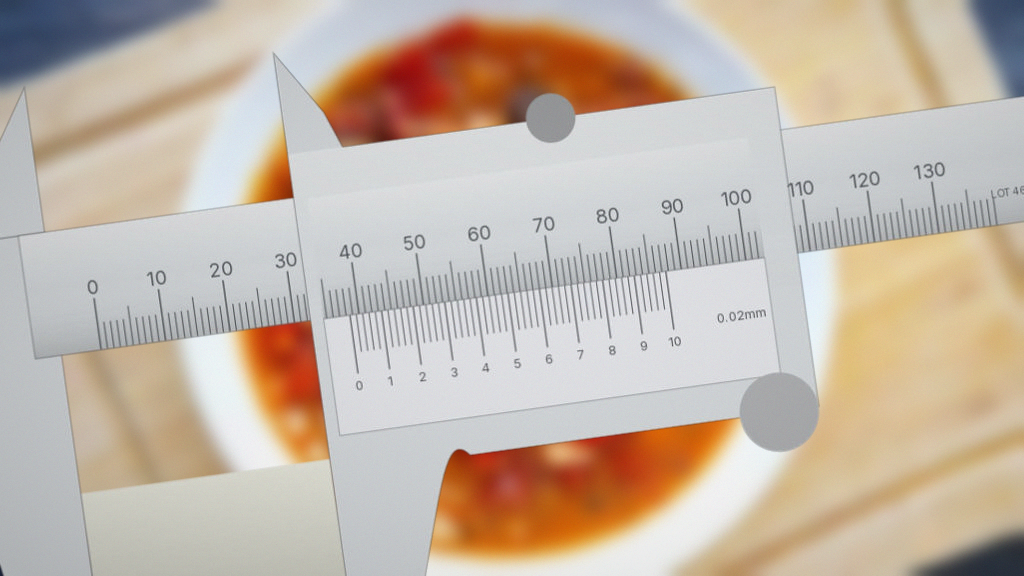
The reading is 38.6 (mm)
